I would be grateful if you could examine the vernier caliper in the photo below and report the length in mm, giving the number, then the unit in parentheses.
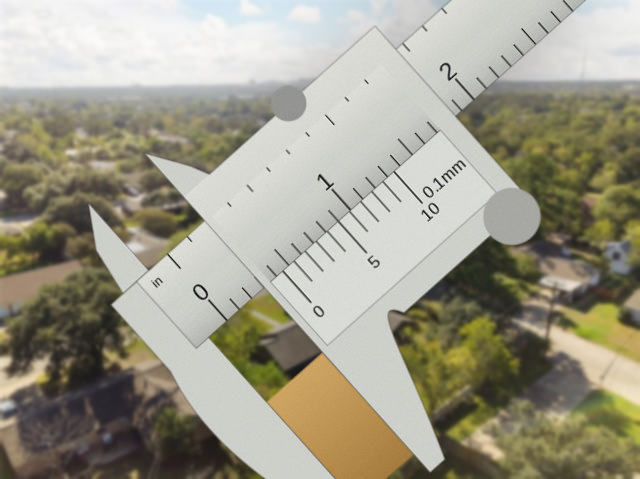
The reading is 4.5 (mm)
